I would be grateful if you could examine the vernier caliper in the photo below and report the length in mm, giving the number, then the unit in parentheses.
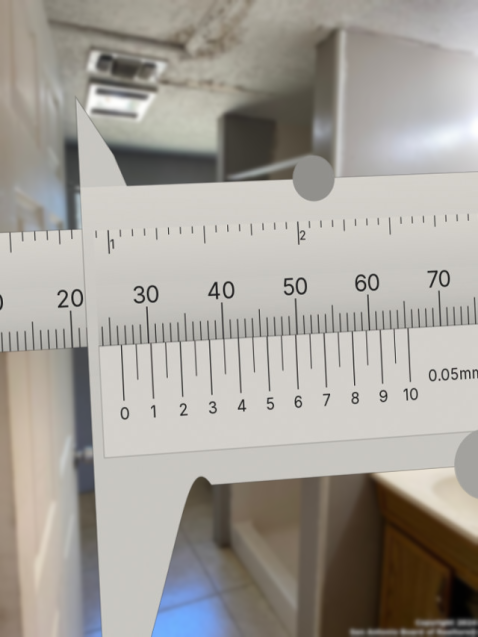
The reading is 26.4 (mm)
